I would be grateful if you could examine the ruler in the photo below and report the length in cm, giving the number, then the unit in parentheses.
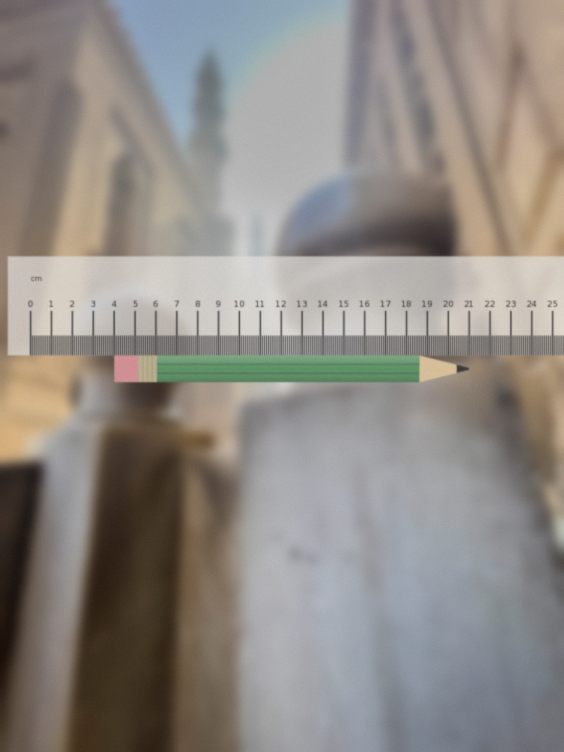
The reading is 17 (cm)
